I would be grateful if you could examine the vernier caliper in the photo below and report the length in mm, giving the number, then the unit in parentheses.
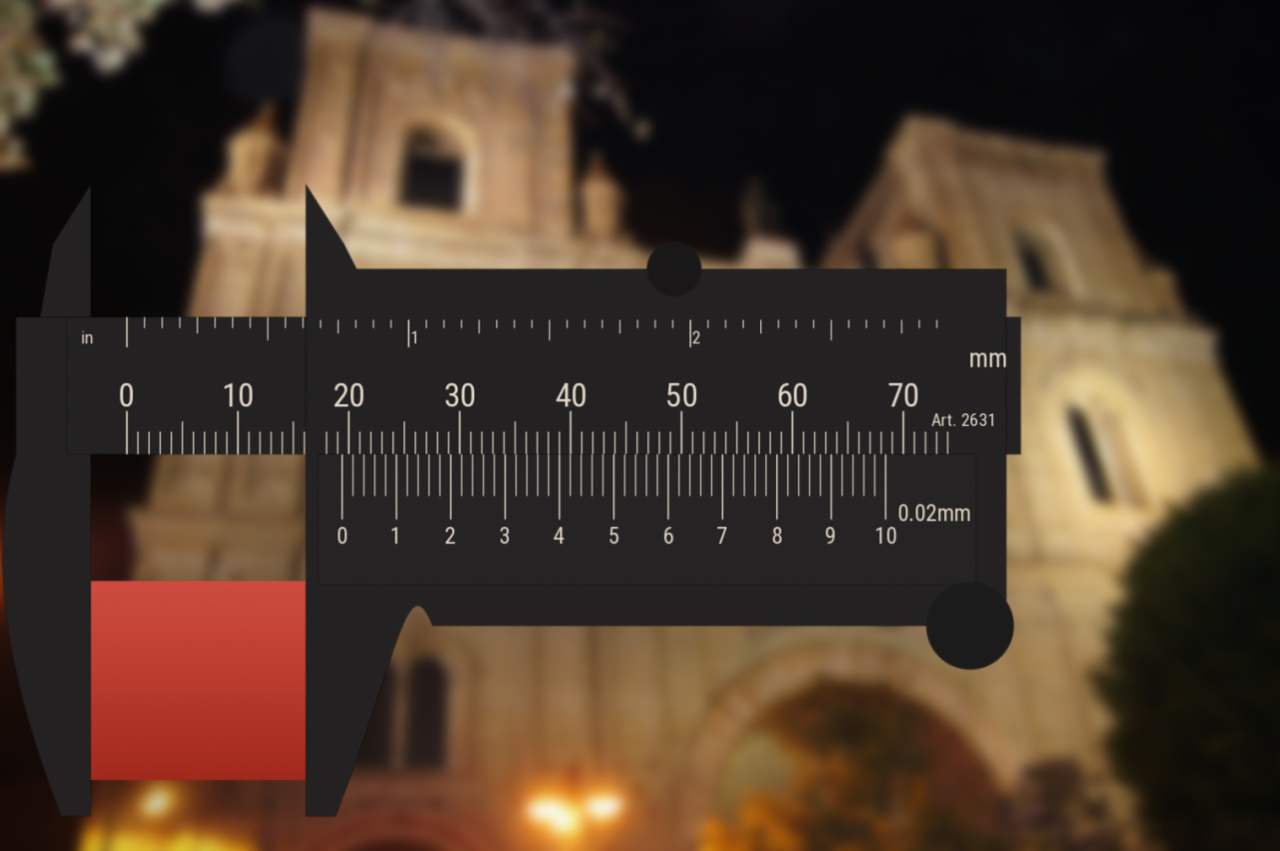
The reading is 19.4 (mm)
